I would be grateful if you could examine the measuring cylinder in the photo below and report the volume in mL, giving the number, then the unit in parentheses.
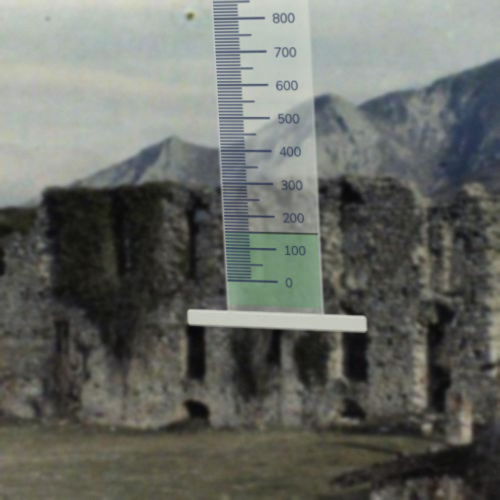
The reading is 150 (mL)
